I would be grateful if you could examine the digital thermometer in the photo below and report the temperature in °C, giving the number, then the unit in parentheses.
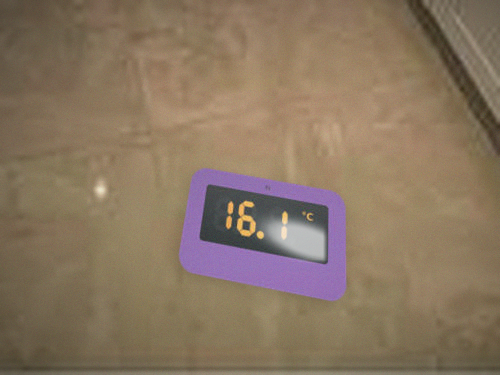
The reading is 16.1 (°C)
